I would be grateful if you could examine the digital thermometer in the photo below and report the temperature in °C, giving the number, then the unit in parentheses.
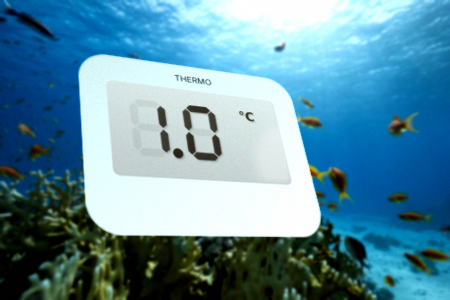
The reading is 1.0 (°C)
